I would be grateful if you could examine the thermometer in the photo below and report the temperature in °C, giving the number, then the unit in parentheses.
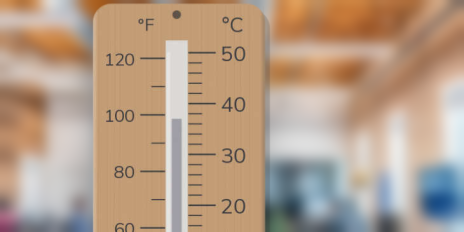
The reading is 37 (°C)
